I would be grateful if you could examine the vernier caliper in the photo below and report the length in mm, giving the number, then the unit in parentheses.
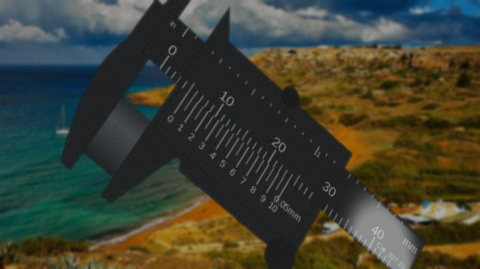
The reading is 5.0 (mm)
